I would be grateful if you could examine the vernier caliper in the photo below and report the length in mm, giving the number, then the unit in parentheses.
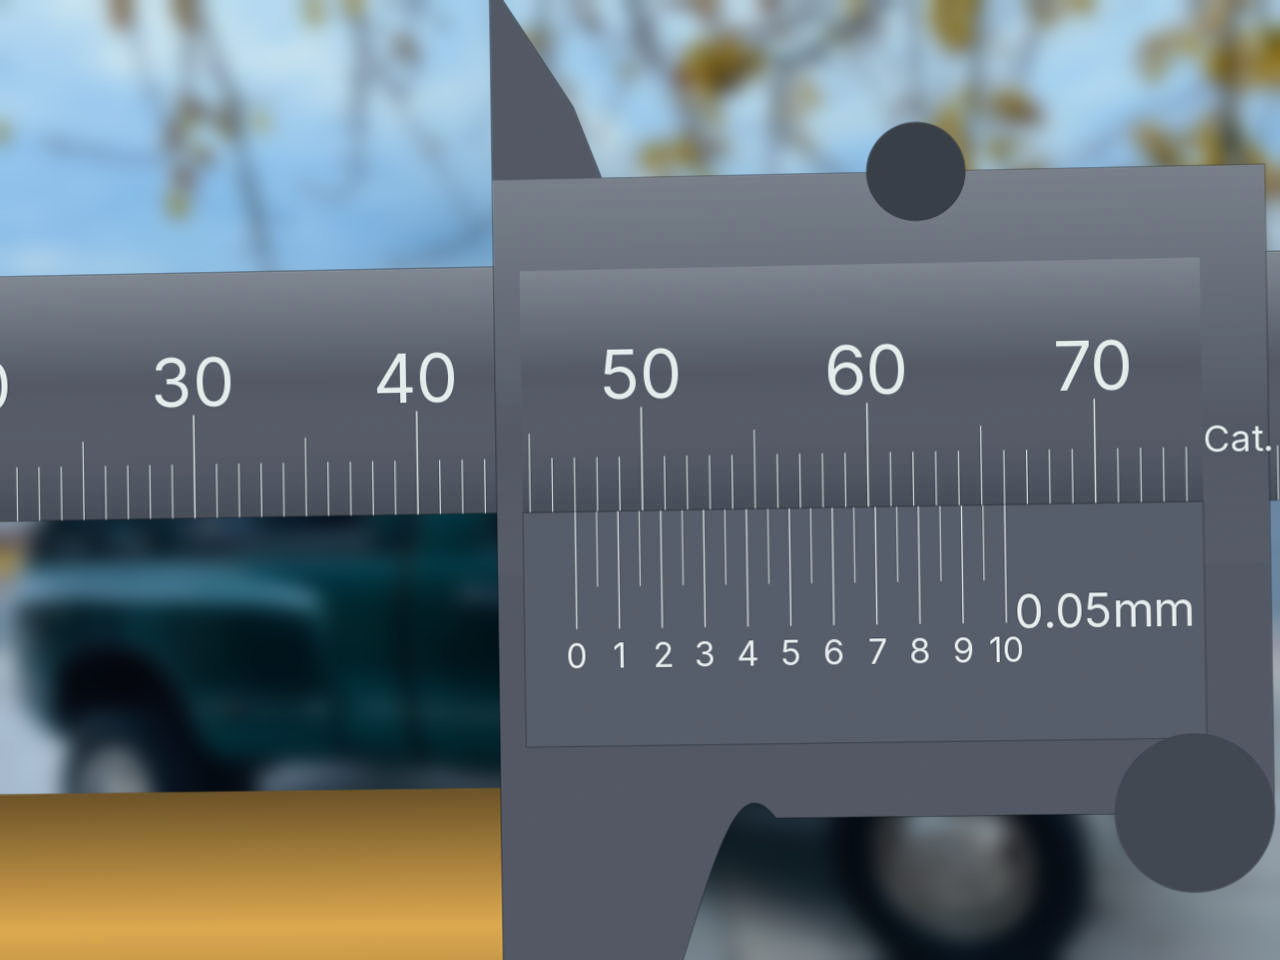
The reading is 47.00 (mm)
